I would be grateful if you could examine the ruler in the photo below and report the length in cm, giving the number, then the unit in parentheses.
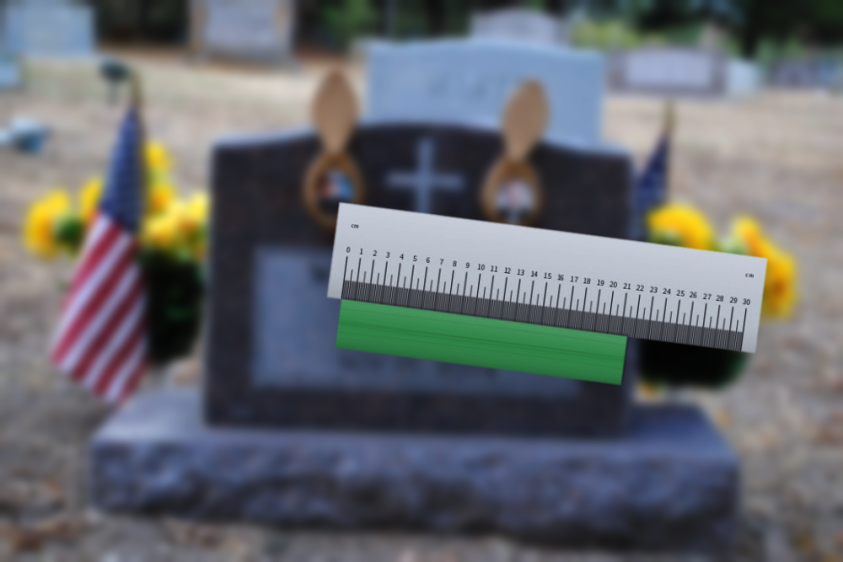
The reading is 21.5 (cm)
